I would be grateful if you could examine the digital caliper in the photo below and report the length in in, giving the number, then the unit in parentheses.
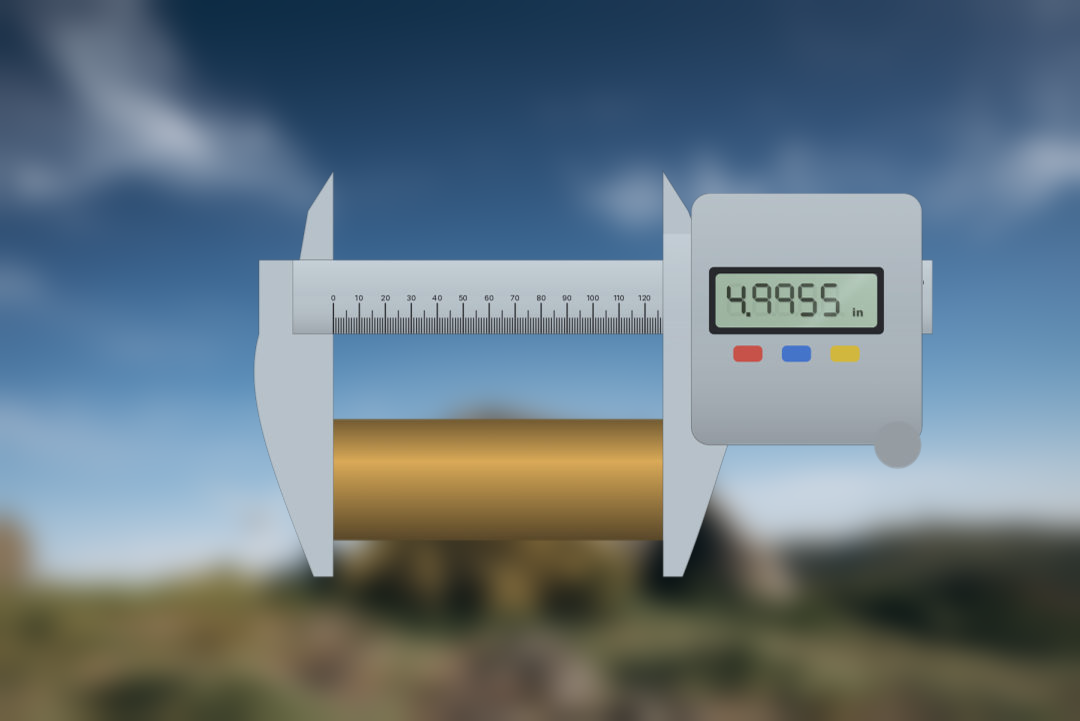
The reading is 4.9955 (in)
